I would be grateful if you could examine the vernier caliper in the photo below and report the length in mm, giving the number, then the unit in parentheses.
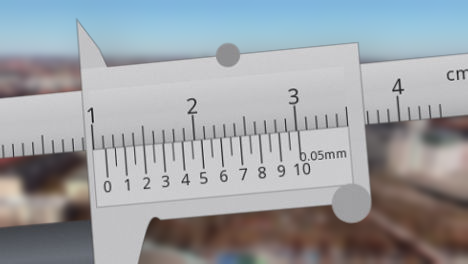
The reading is 11.2 (mm)
